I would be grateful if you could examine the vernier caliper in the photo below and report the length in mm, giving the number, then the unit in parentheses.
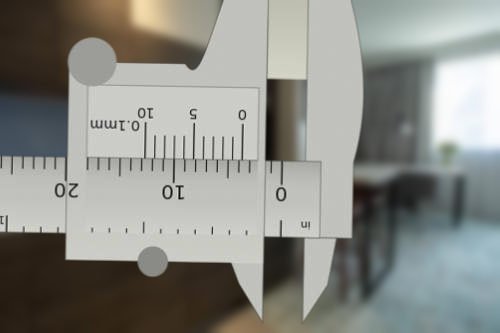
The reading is 3.7 (mm)
